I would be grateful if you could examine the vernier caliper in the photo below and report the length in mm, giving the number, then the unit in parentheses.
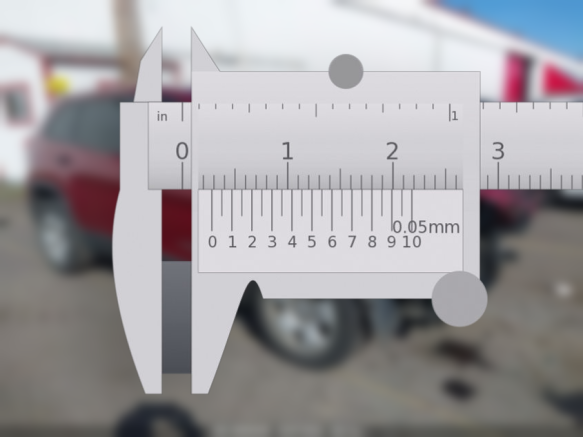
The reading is 2.8 (mm)
